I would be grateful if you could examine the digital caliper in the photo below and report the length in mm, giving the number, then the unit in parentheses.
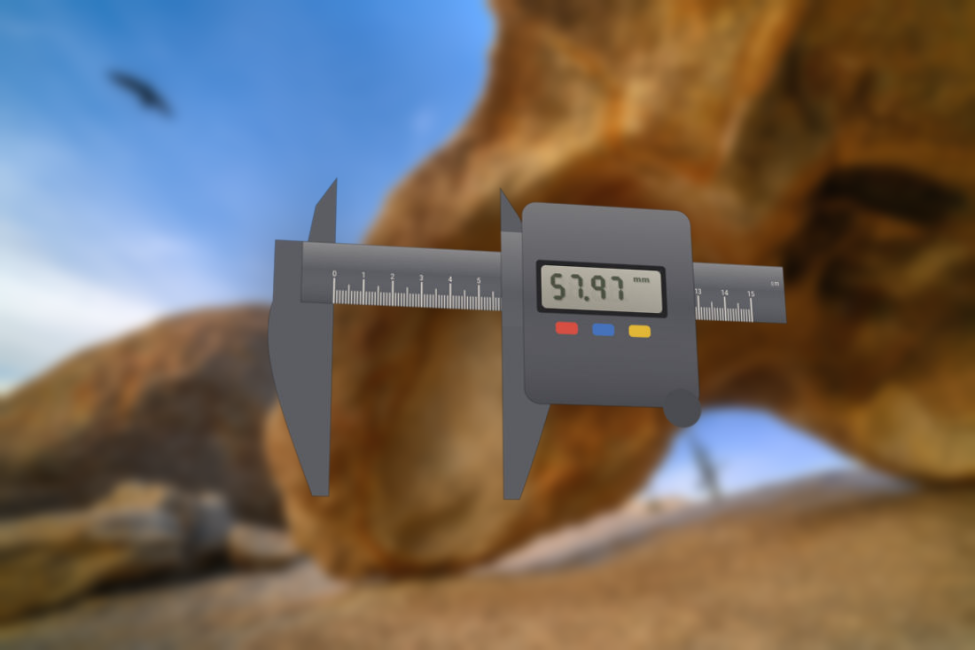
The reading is 57.97 (mm)
